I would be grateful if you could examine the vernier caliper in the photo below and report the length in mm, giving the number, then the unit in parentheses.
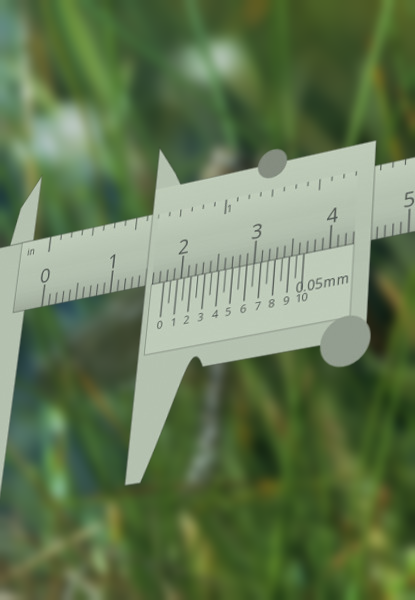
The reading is 17.6 (mm)
